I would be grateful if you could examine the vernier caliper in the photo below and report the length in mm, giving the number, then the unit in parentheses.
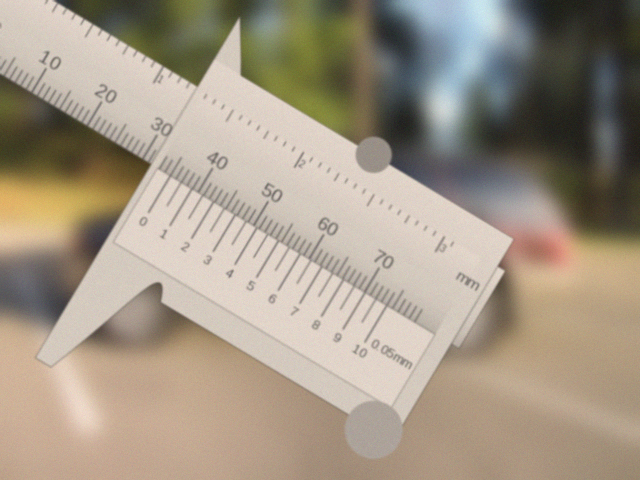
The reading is 35.0 (mm)
